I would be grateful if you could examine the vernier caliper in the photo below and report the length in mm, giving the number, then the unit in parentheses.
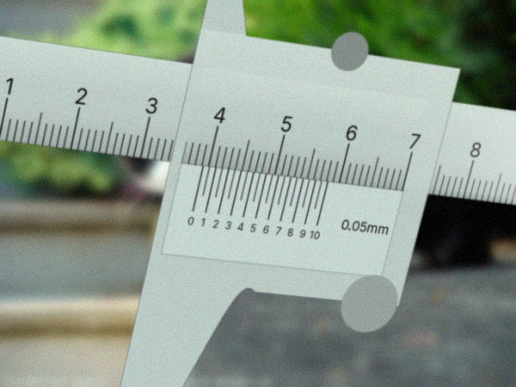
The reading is 39.2 (mm)
